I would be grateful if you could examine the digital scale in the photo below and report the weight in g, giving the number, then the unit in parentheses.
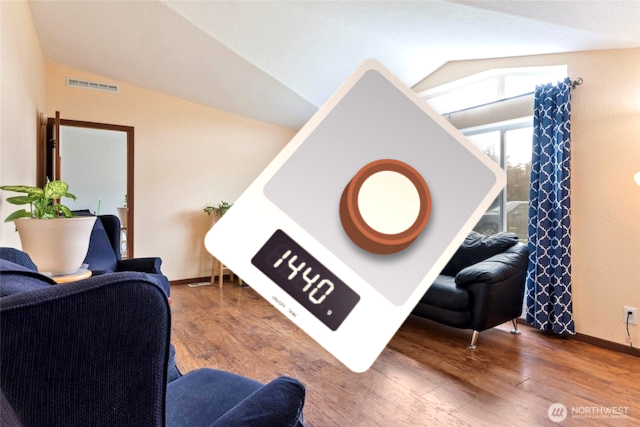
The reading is 1440 (g)
